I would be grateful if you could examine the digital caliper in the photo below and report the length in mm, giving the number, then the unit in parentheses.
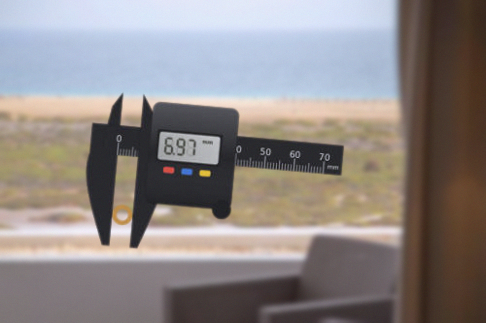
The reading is 6.97 (mm)
